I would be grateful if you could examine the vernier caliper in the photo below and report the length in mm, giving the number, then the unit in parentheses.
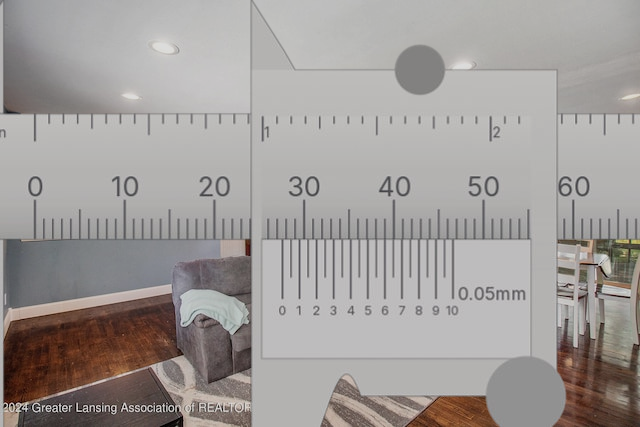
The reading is 27.6 (mm)
